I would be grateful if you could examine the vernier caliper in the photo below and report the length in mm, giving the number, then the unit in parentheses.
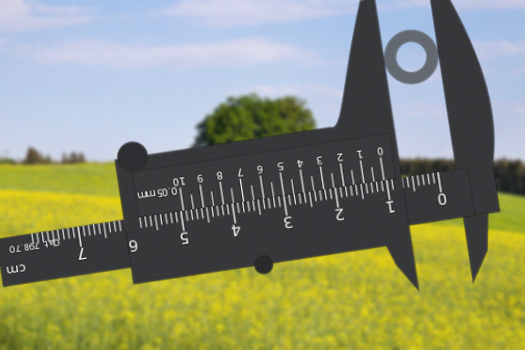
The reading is 10.5 (mm)
